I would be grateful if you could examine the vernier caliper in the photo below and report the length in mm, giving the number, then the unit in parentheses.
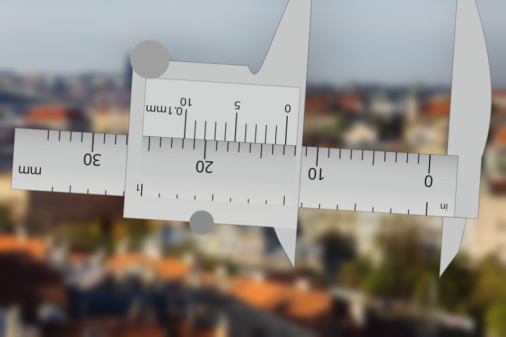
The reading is 12.9 (mm)
